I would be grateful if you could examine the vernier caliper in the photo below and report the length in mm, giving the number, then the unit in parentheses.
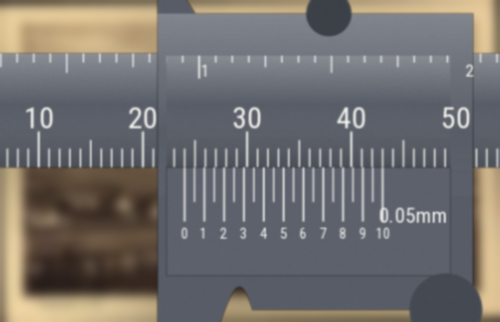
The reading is 24.0 (mm)
